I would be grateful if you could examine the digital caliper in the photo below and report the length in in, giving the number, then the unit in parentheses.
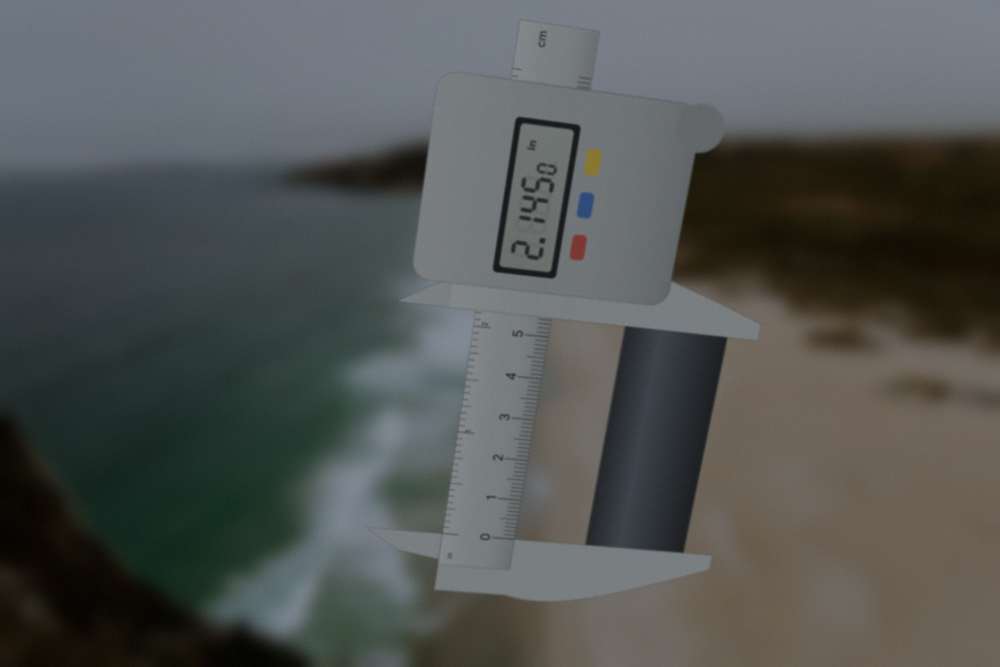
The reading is 2.1450 (in)
